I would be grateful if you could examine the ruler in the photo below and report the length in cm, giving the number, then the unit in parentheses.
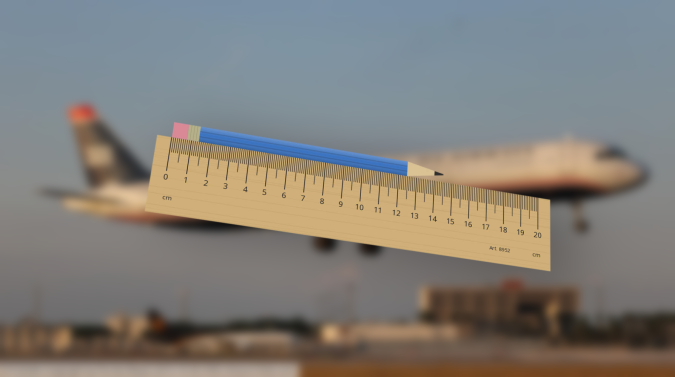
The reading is 14.5 (cm)
